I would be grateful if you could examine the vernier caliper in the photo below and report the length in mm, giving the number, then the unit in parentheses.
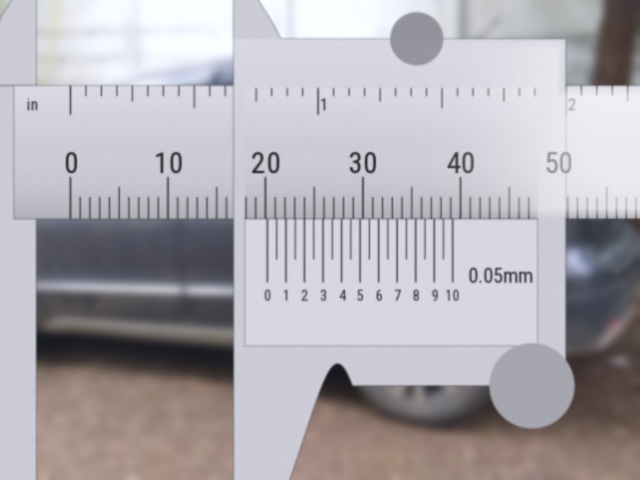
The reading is 20.2 (mm)
